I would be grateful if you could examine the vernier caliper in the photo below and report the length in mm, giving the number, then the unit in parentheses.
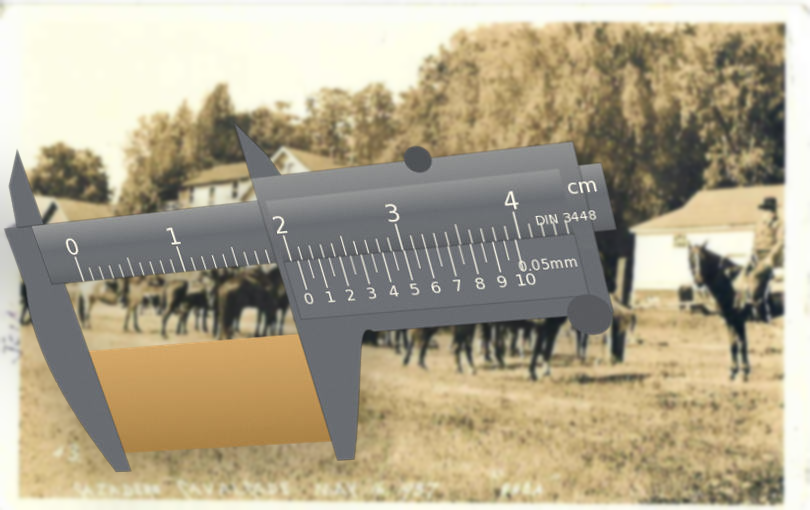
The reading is 20.6 (mm)
